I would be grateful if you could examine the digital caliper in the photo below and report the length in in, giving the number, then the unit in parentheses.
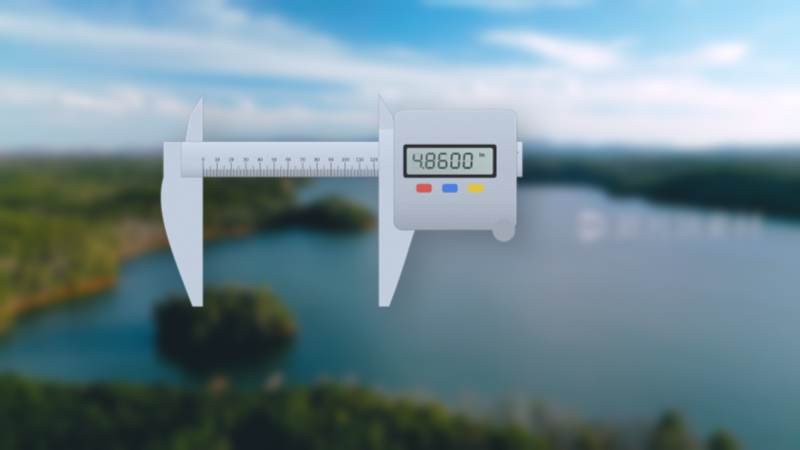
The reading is 4.8600 (in)
